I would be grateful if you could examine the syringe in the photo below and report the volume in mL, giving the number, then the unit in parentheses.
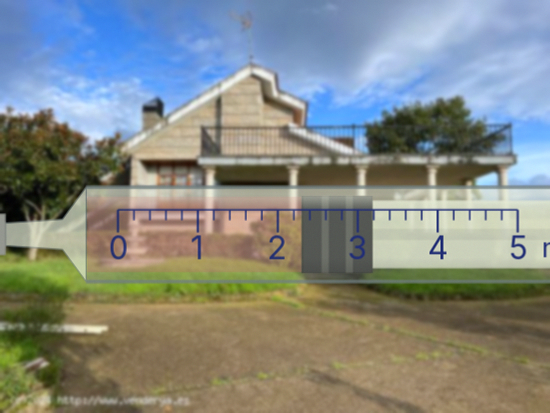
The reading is 2.3 (mL)
